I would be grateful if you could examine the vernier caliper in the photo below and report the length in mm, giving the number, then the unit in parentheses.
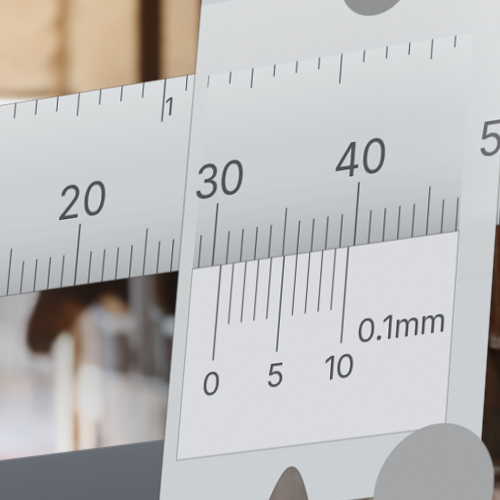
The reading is 30.6 (mm)
